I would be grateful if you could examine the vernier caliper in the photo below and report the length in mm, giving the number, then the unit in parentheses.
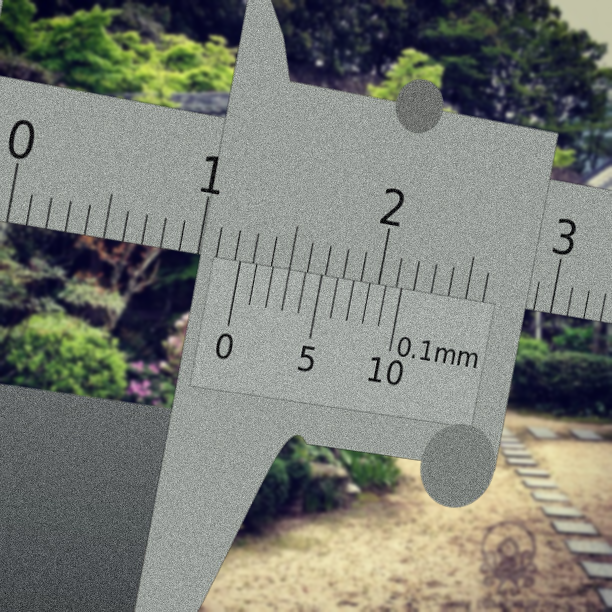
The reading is 12.3 (mm)
